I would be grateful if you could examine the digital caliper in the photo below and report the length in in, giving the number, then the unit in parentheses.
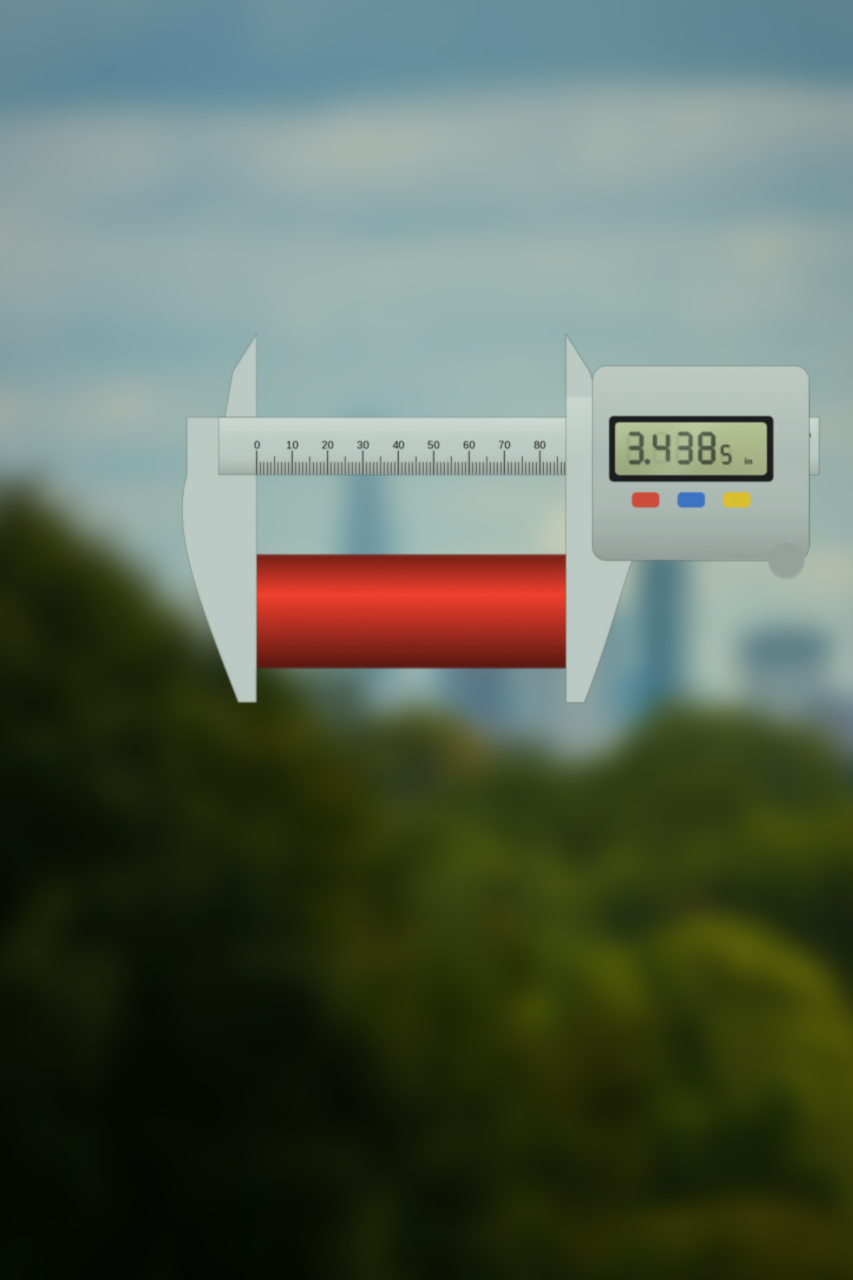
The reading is 3.4385 (in)
